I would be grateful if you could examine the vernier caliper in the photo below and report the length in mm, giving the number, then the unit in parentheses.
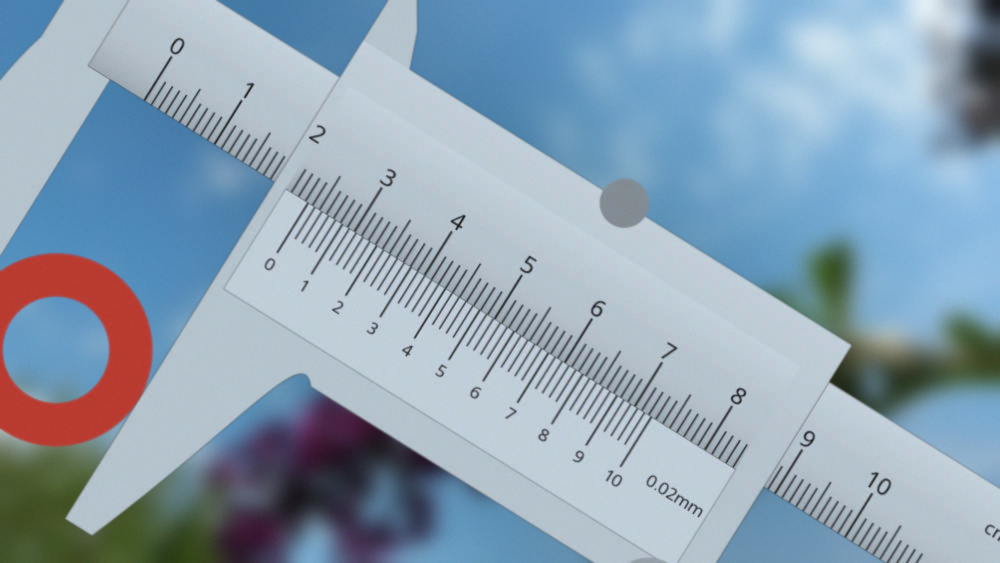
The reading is 23.4 (mm)
